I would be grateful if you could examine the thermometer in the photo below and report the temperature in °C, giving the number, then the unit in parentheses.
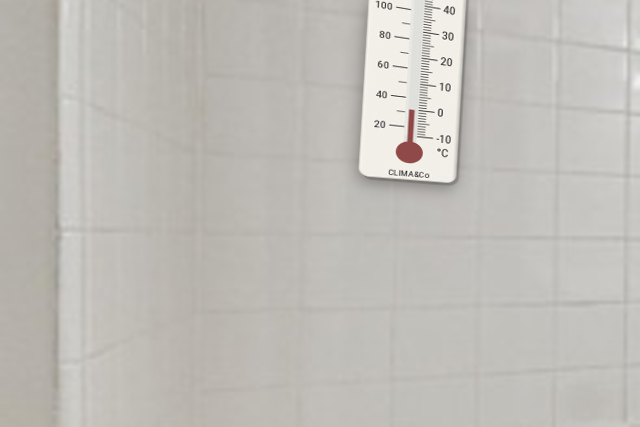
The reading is 0 (°C)
